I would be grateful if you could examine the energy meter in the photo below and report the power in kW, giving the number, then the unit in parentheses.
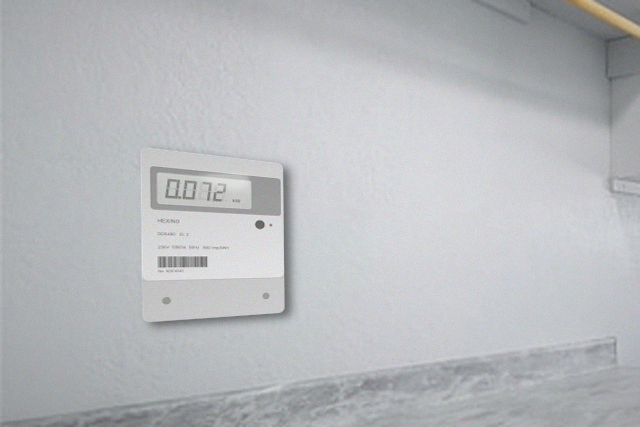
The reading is 0.072 (kW)
